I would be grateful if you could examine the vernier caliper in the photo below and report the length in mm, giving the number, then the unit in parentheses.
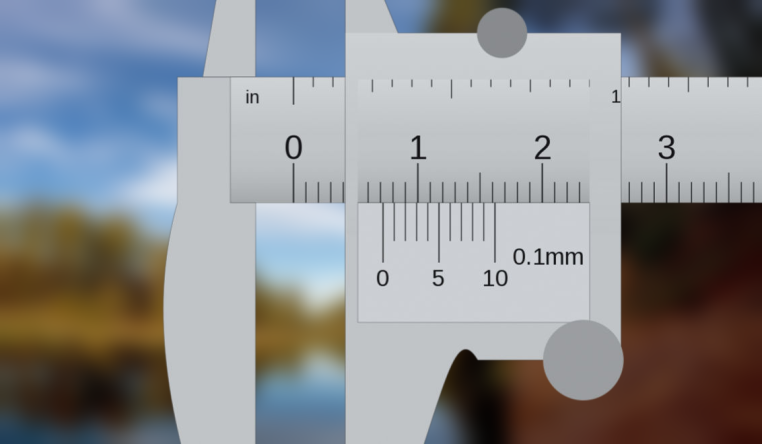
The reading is 7.2 (mm)
